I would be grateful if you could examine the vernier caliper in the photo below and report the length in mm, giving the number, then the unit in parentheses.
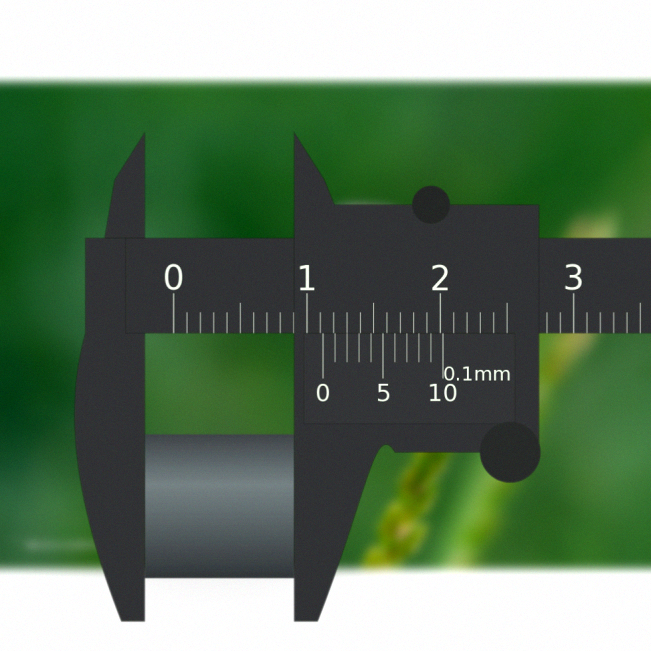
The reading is 11.2 (mm)
